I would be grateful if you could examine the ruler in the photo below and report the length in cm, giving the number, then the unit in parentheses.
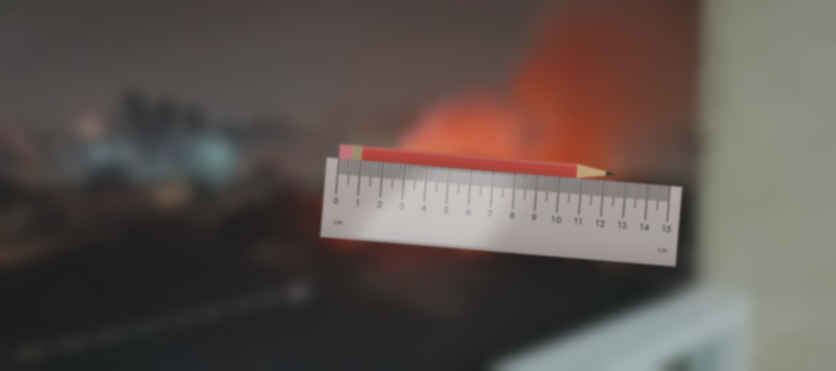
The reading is 12.5 (cm)
